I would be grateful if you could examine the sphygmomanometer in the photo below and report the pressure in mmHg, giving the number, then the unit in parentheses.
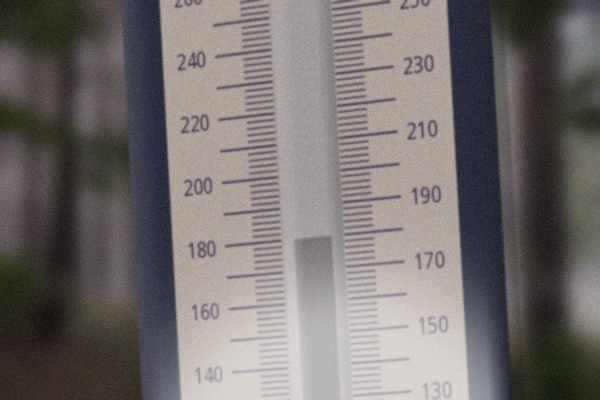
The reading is 180 (mmHg)
